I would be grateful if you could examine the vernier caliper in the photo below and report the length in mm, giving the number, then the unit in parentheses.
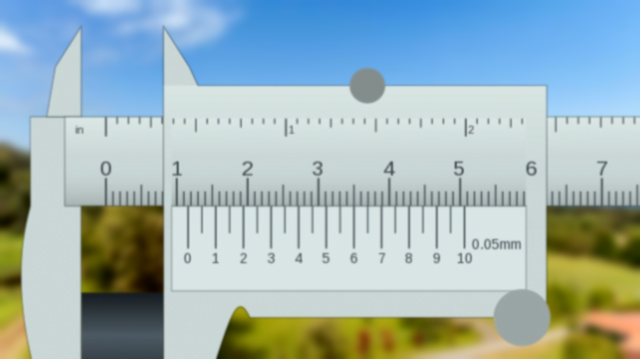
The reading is 11.6 (mm)
